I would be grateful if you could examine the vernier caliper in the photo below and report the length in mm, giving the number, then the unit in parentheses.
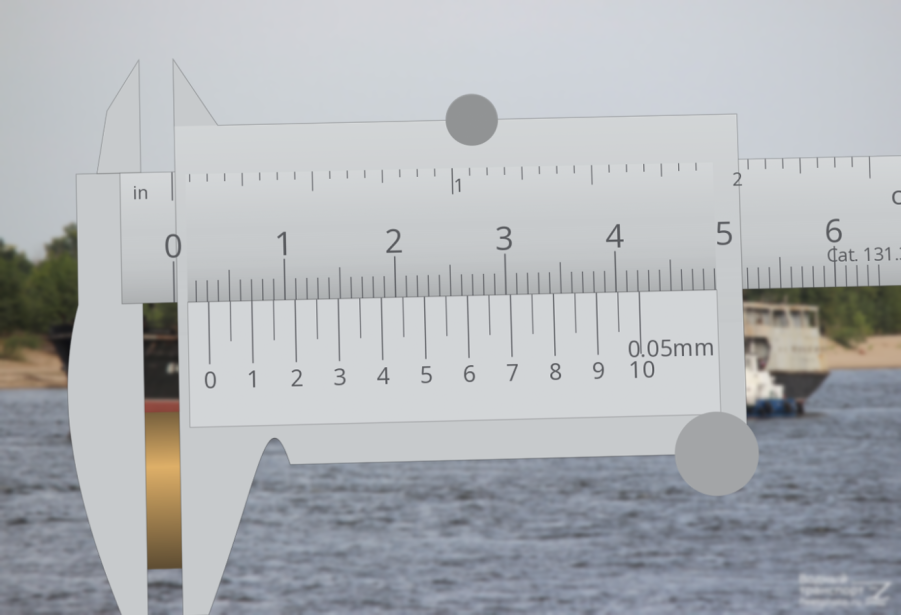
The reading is 3.1 (mm)
